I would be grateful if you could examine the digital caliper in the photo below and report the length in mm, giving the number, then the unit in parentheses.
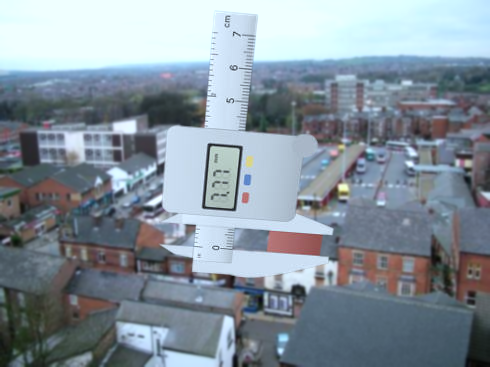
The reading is 7.77 (mm)
